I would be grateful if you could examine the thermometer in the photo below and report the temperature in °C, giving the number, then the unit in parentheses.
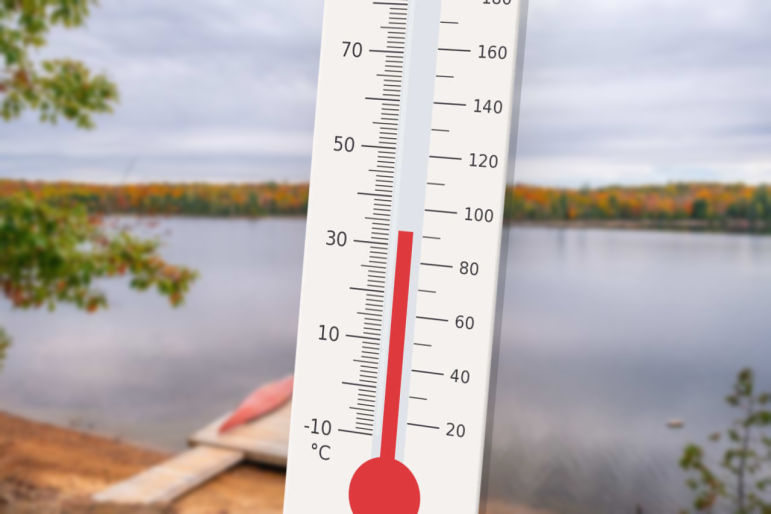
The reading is 33 (°C)
